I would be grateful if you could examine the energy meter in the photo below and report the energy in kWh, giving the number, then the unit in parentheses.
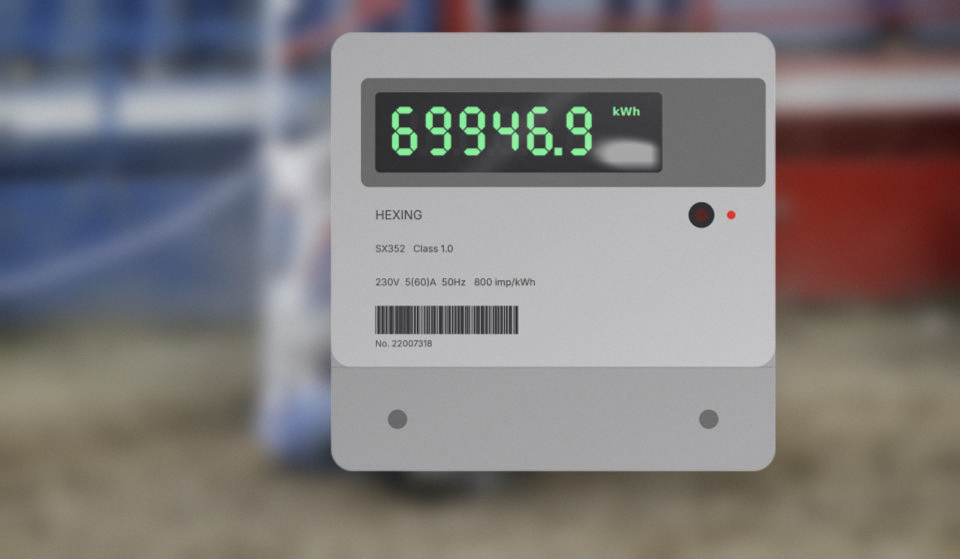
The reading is 69946.9 (kWh)
